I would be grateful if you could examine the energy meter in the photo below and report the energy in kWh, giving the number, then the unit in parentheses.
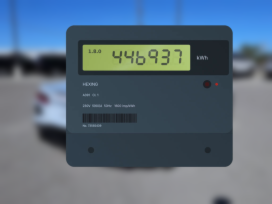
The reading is 446937 (kWh)
